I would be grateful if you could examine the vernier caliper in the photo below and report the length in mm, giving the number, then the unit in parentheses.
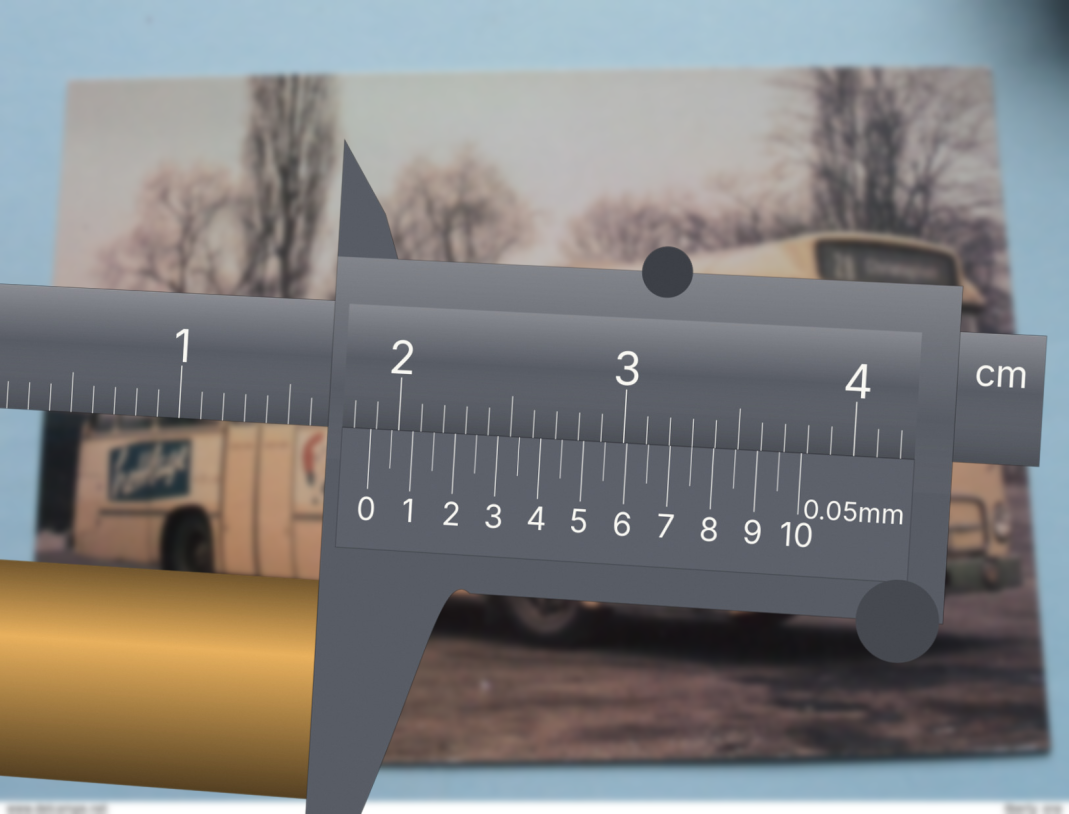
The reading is 18.75 (mm)
